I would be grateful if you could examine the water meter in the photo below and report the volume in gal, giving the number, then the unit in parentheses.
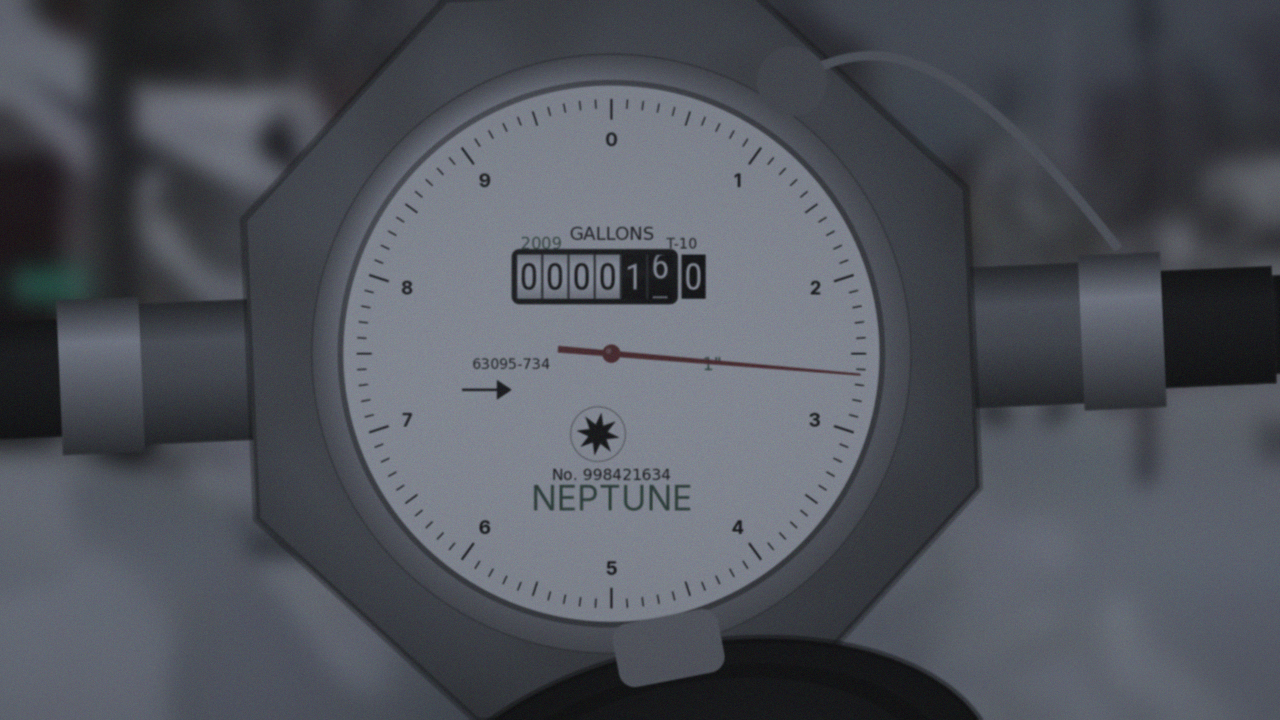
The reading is 162.6 (gal)
